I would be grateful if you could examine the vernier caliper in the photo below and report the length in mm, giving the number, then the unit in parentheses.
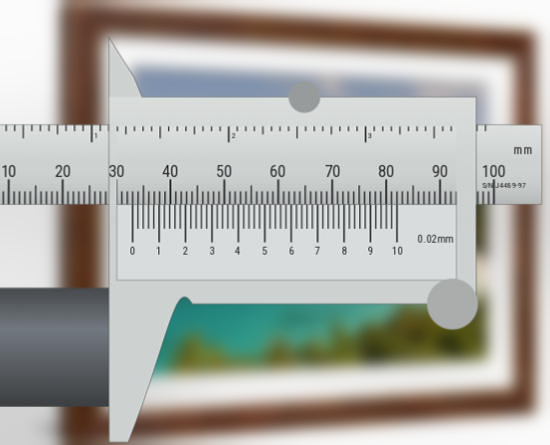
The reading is 33.0 (mm)
